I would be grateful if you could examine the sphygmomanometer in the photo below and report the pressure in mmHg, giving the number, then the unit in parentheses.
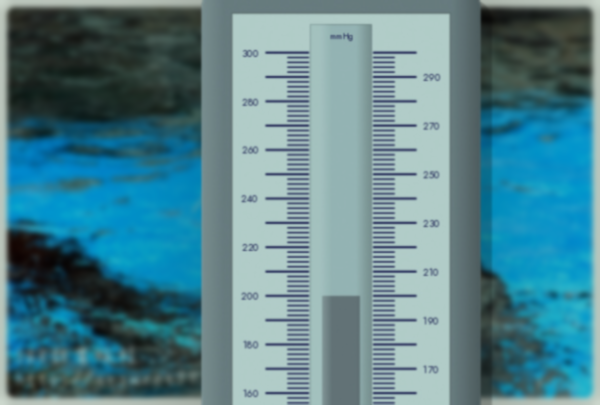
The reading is 200 (mmHg)
